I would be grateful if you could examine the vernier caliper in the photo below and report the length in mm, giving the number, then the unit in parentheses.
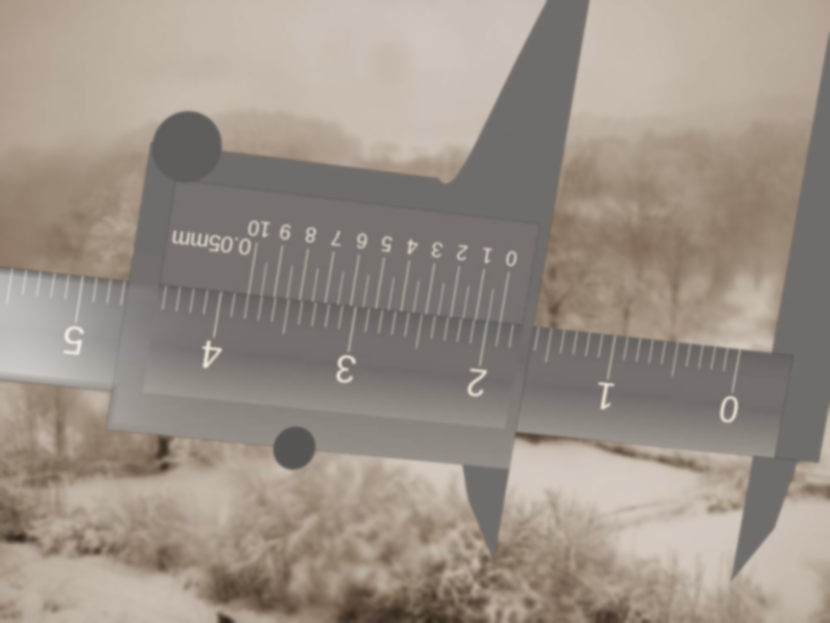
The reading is 19.0 (mm)
